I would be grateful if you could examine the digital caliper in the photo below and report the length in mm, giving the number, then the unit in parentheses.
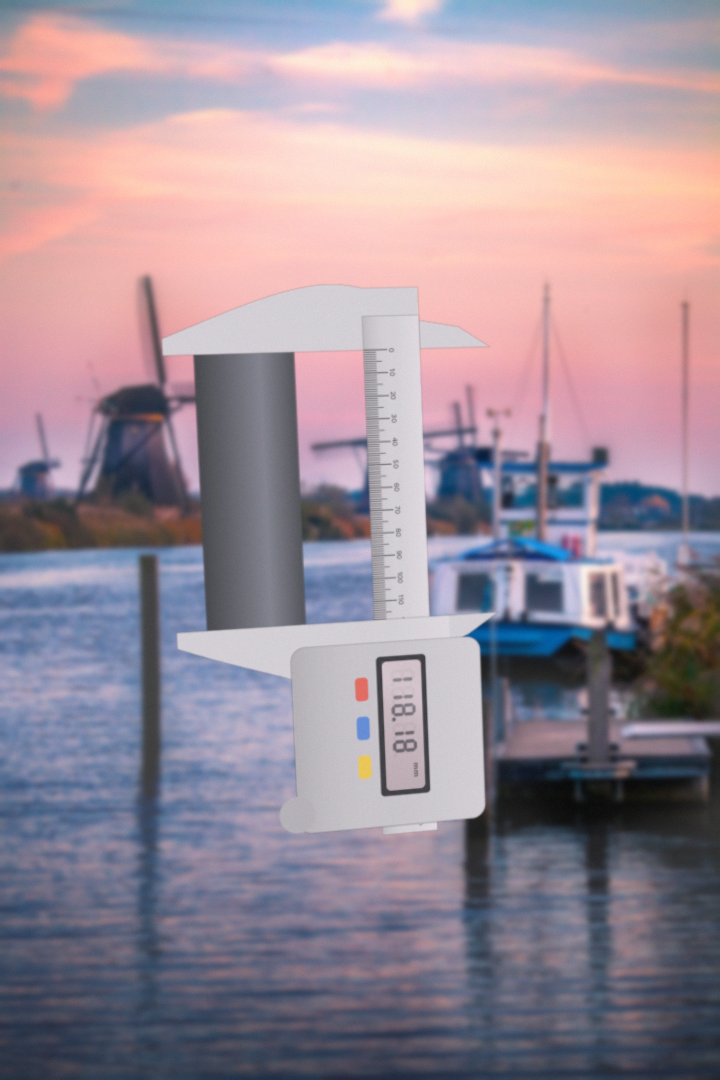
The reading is 118.18 (mm)
